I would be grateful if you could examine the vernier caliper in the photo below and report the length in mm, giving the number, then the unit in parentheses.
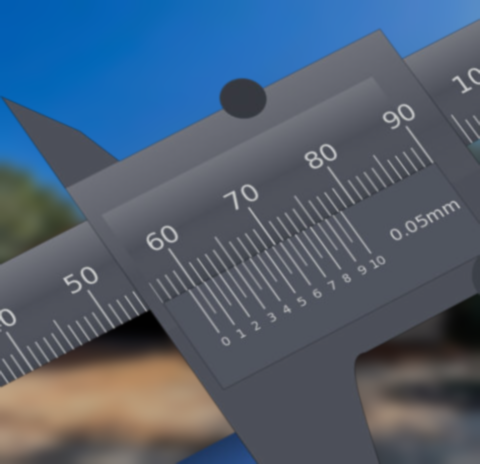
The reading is 59.2 (mm)
